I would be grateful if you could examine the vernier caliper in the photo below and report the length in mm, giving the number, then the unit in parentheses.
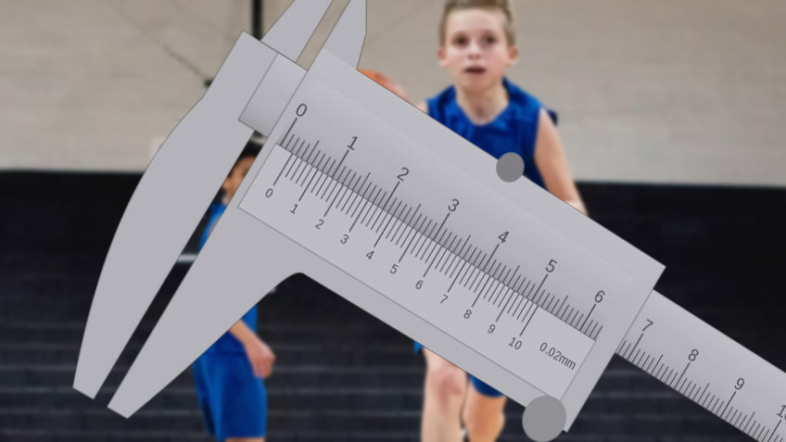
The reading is 2.4 (mm)
